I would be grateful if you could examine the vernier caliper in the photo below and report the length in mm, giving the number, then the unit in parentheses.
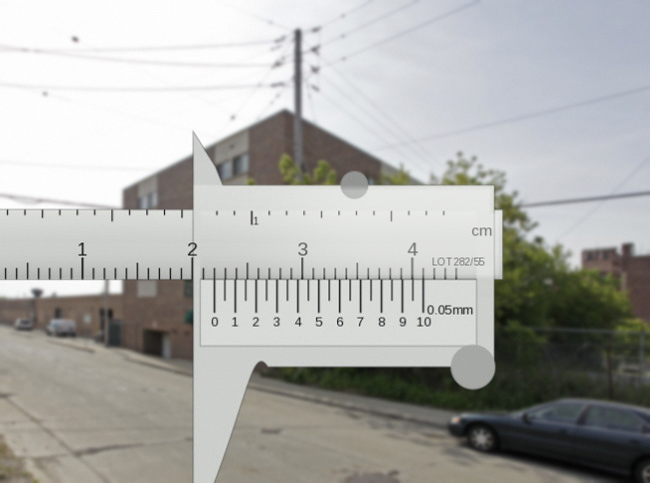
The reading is 22.0 (mm)
